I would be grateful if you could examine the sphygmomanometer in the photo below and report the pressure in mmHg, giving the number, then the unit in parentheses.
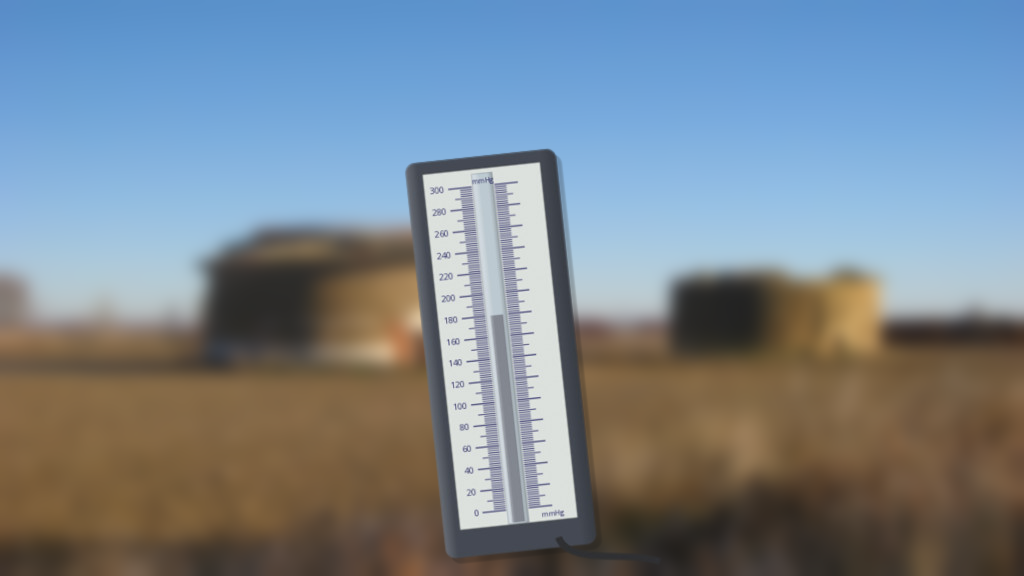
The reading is 180 (mmHg)
